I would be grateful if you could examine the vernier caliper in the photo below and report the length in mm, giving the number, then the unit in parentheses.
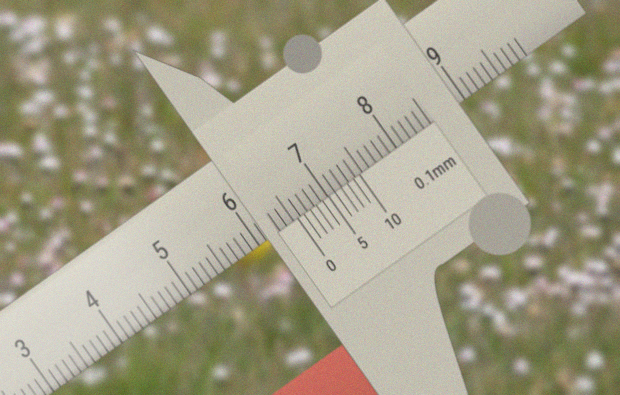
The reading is 65.6 (mm)
